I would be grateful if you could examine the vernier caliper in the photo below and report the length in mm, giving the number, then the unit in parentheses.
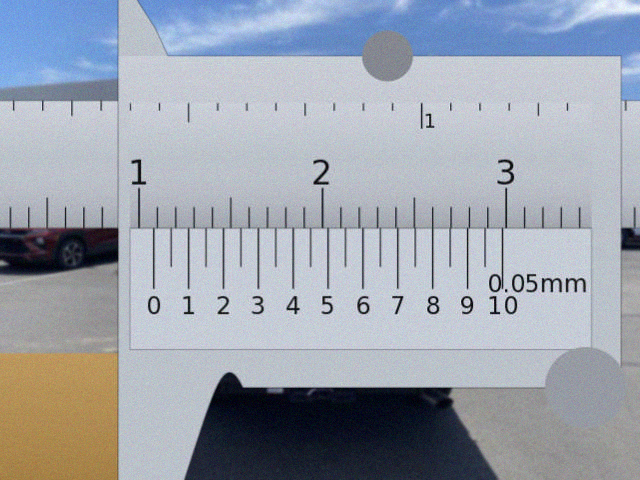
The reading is 10.8 (mm)
